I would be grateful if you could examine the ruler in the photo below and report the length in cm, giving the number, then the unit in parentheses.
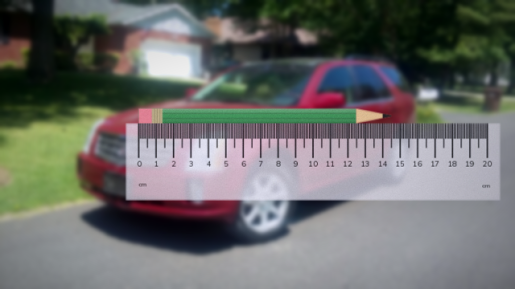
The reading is 14.5 (cm)
